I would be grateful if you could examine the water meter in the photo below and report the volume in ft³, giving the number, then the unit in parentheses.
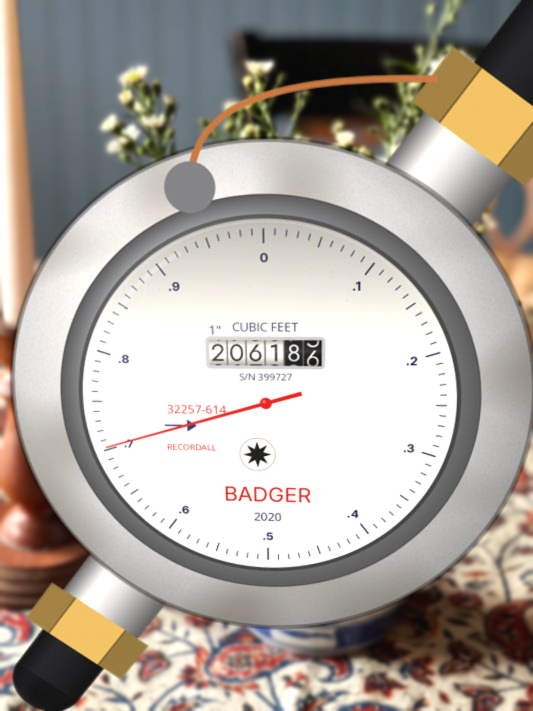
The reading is 206185.70 (ft³)
